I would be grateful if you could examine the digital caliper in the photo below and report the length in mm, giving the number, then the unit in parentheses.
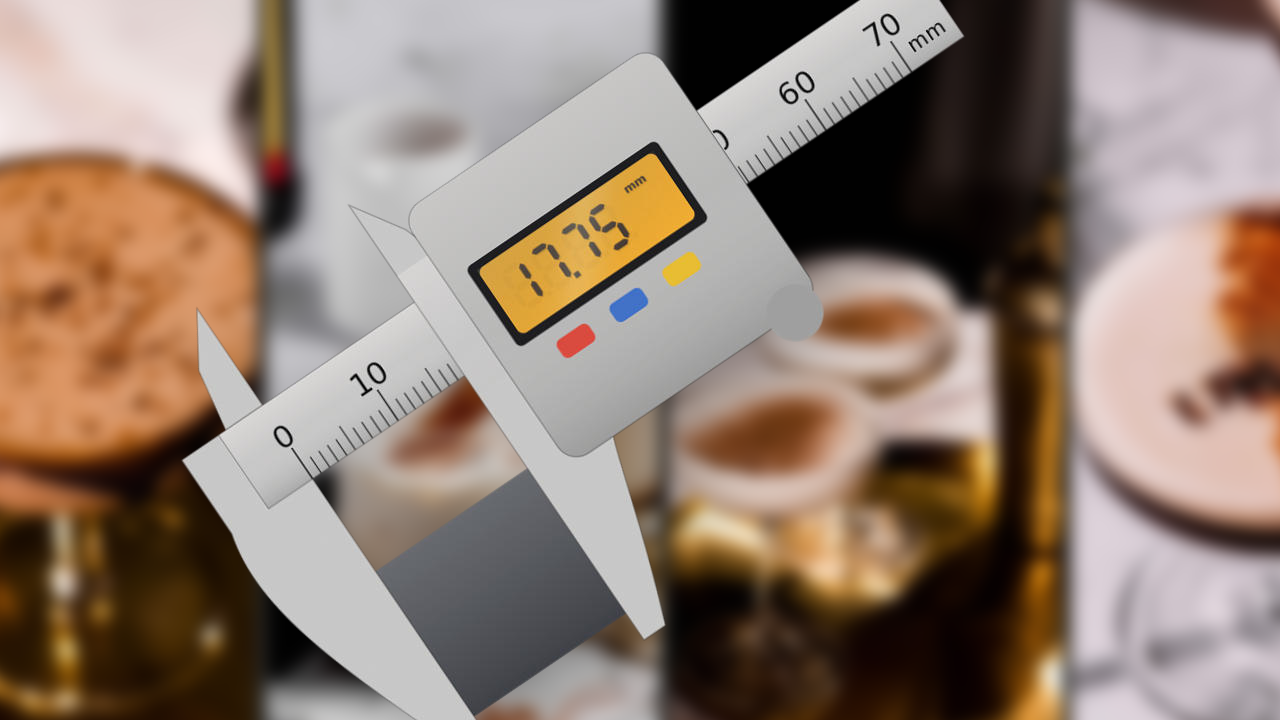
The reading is 17.75 (mm)
